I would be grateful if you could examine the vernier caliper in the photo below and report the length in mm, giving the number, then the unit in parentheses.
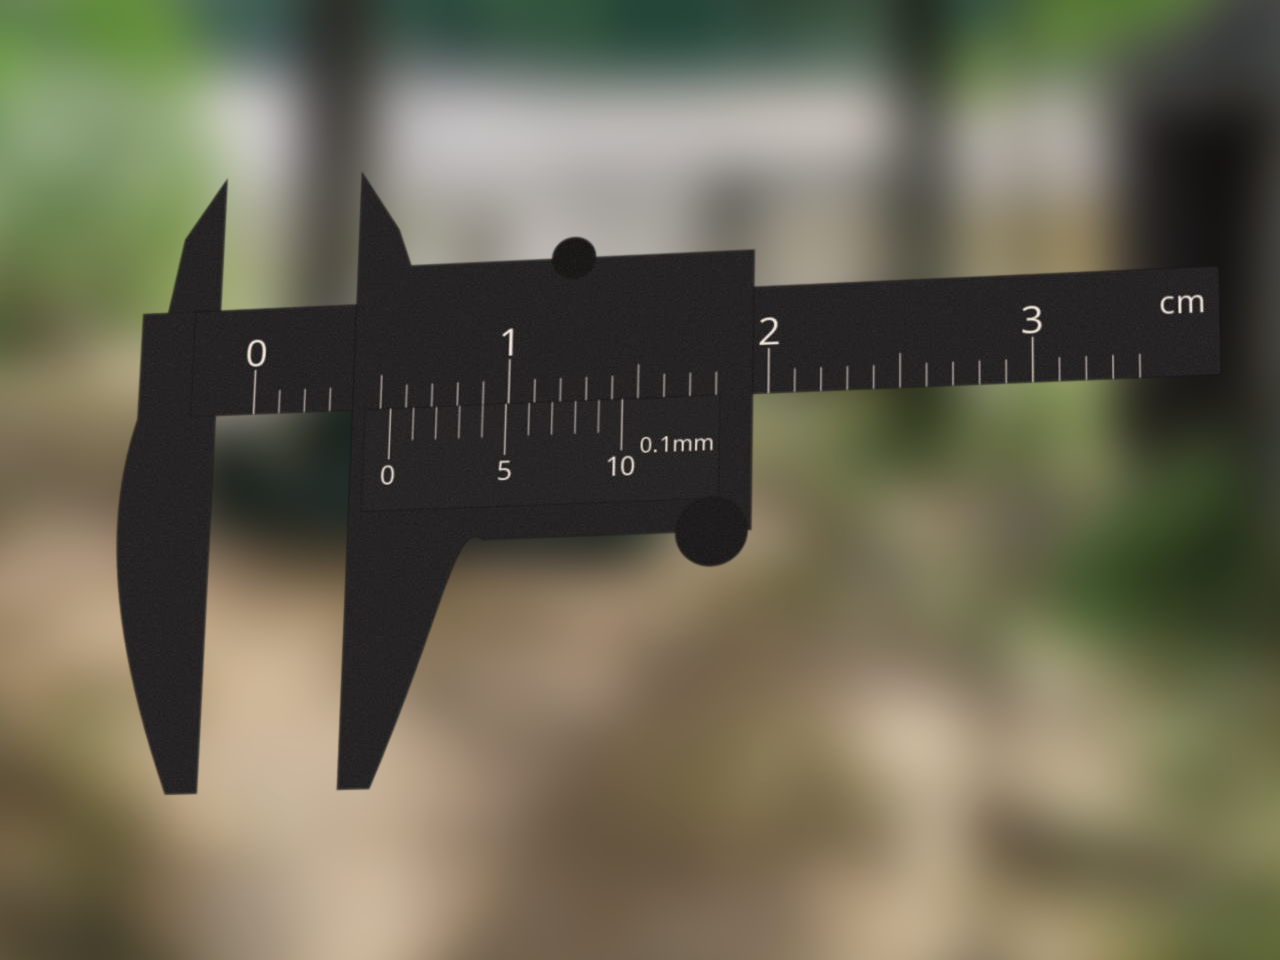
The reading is 5.4 (mm)
